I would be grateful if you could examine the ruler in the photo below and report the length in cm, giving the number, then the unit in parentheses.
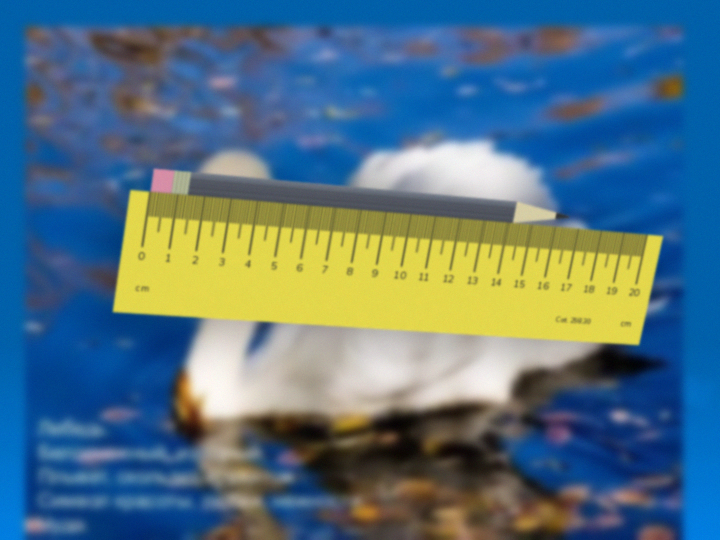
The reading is 16.5 (cm)
